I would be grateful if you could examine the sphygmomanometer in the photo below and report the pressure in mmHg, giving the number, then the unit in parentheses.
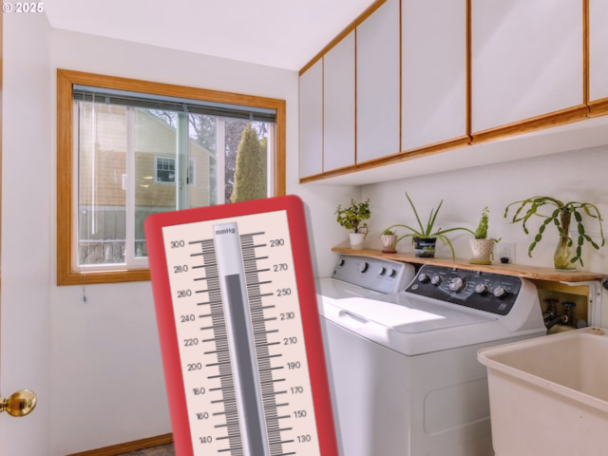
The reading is 270 (mmHg)
